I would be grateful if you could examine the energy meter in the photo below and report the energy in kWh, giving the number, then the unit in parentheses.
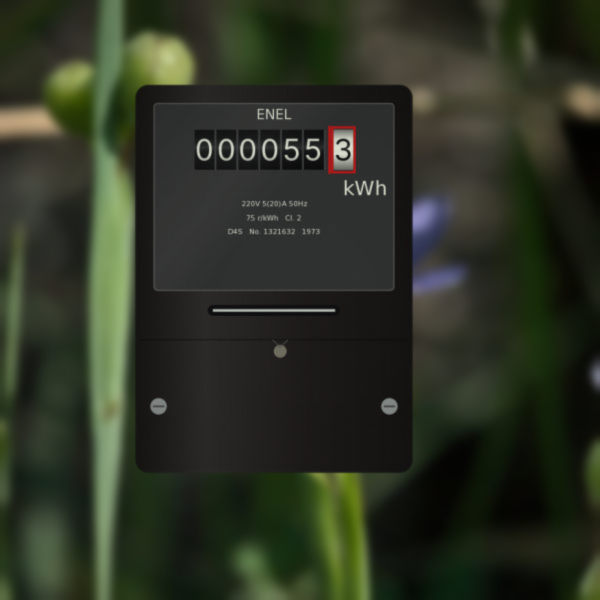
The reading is 55.3 (kWh)
